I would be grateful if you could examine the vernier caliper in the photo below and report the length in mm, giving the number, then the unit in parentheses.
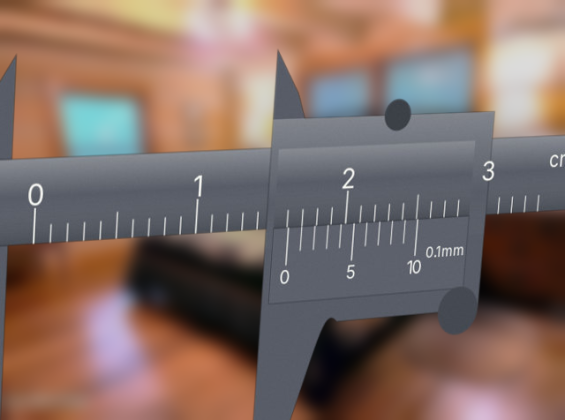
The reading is 16.1 (mm)
